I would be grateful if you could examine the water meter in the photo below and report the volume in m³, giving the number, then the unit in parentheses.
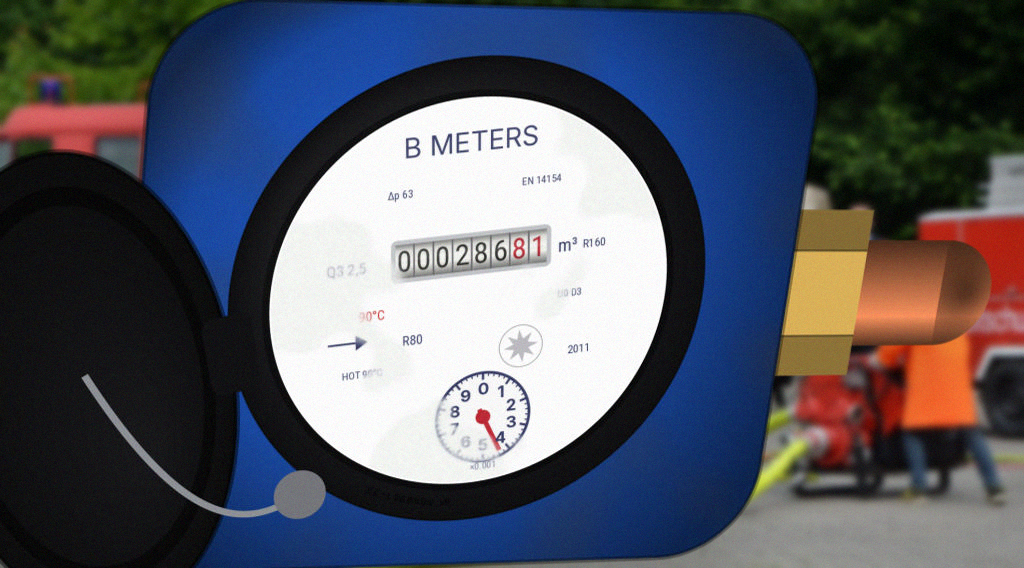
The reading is 286.814 (m³)
